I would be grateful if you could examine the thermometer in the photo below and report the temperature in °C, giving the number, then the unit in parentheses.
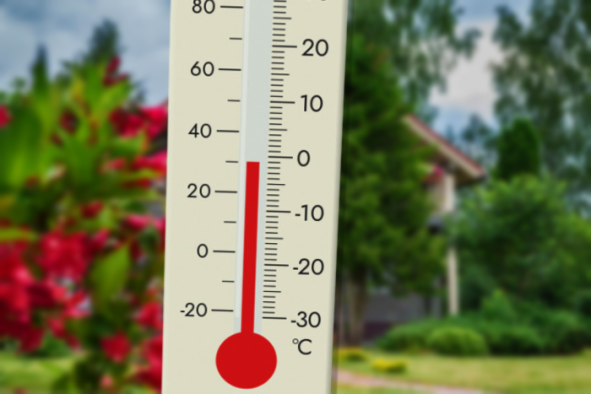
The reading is -1 (°C)
